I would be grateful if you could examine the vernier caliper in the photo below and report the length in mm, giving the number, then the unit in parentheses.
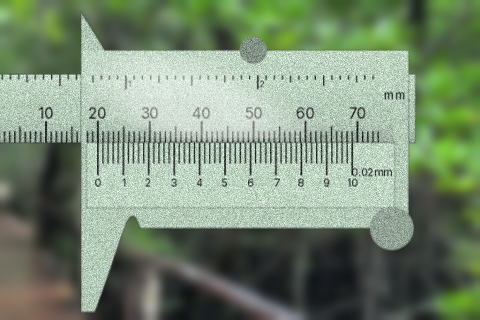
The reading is 20.0 (mm)
